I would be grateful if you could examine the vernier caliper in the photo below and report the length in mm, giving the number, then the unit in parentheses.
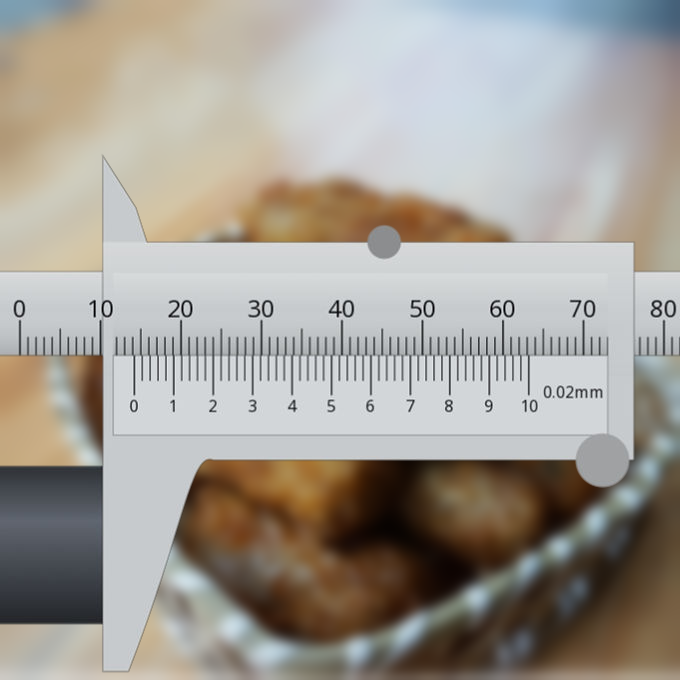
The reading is 14.2 (mm)
